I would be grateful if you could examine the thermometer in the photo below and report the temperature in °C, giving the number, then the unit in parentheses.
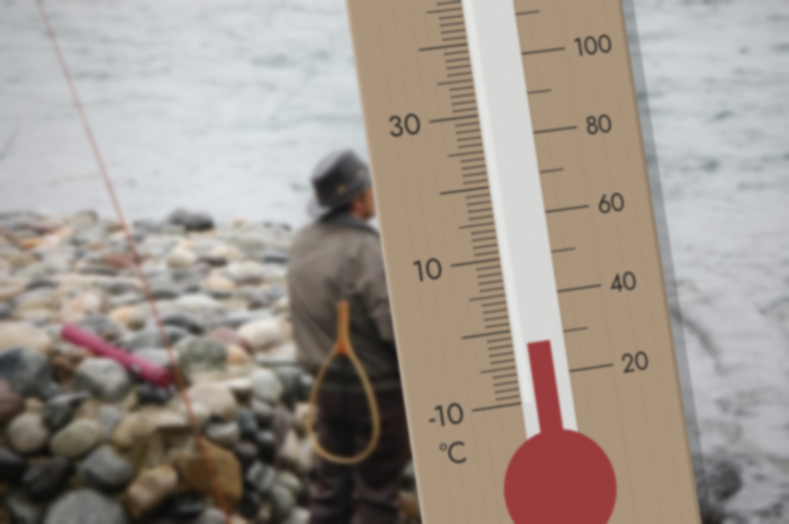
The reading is -2 (°C)
